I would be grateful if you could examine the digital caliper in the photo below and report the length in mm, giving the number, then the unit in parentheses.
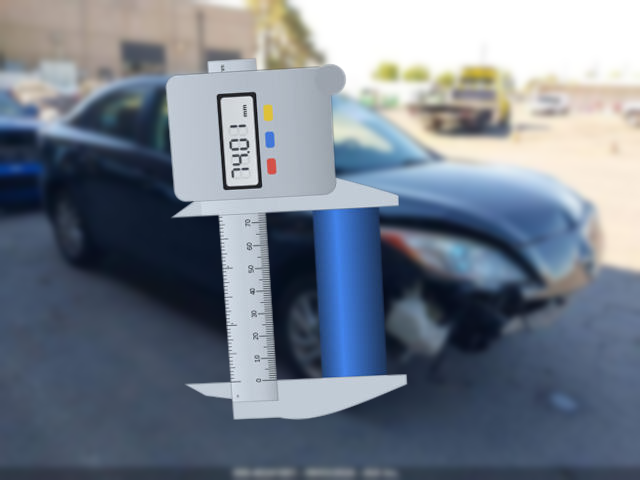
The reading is 74.01 (mm)
